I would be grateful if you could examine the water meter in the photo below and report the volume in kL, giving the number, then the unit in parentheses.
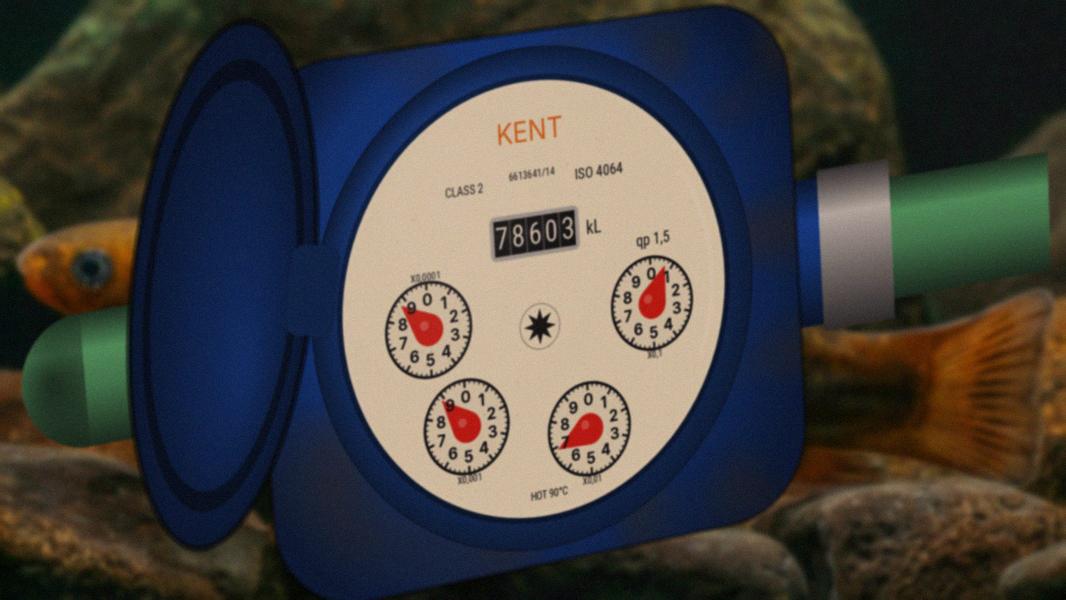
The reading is 78603.0688 (kL)
